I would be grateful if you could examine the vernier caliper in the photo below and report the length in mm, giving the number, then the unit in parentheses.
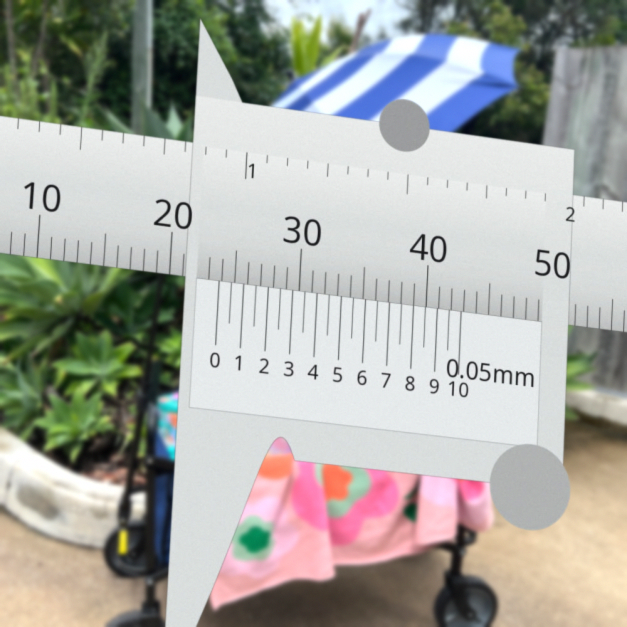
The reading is 23.8 (mm)
